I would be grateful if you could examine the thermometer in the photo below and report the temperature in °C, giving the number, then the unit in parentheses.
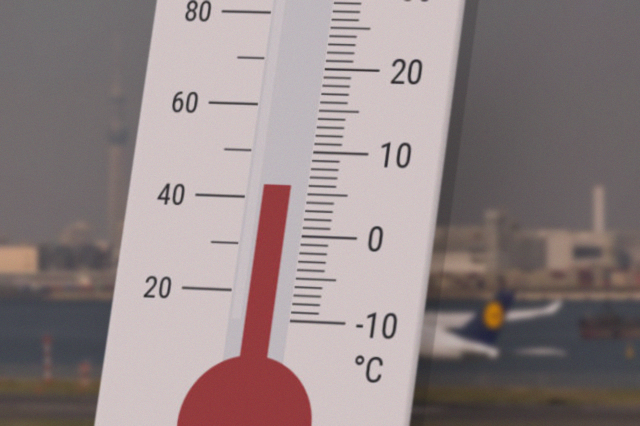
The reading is 6 (°C)
